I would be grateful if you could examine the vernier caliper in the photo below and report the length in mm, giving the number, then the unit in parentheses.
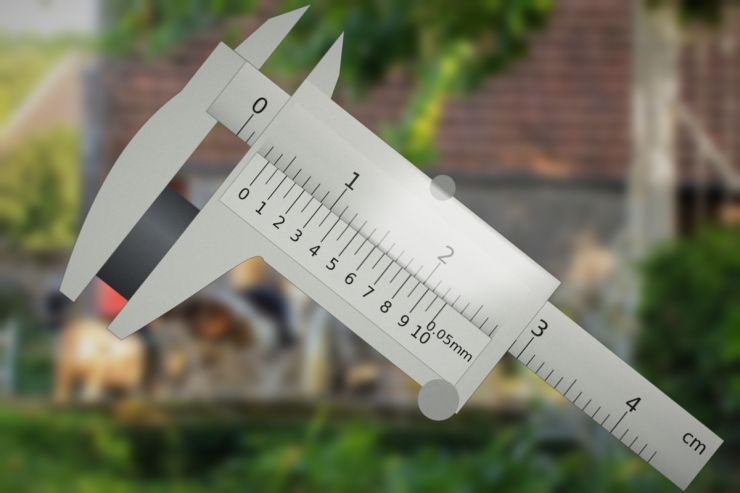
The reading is 3.5 (mm)
